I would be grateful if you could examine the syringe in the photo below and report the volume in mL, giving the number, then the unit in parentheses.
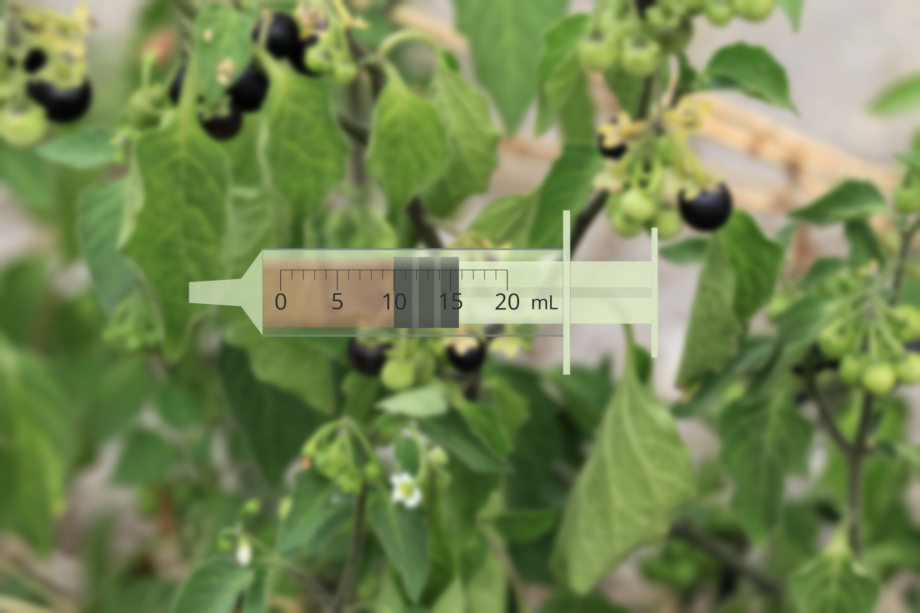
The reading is 10 (mL)
